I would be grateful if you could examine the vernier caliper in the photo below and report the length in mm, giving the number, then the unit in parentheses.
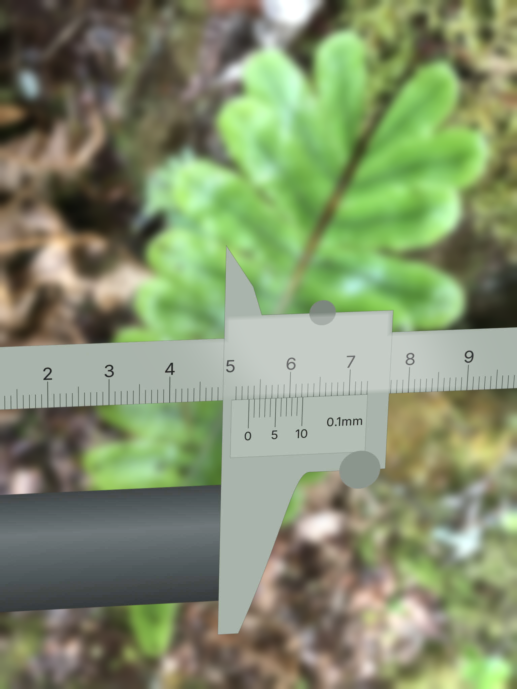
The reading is 53.2 (mm)
